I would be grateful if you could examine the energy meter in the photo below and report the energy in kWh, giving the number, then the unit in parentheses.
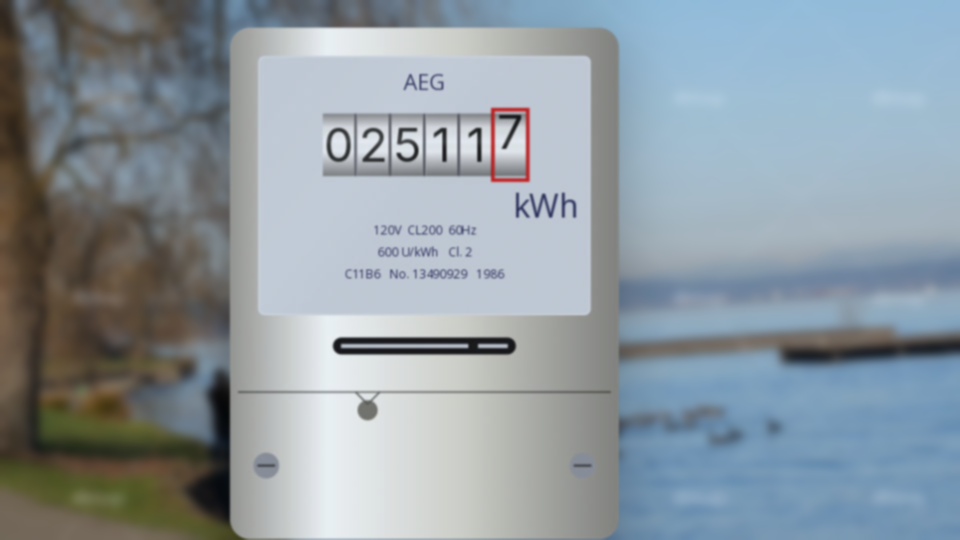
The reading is 2511.7 (kWh)
